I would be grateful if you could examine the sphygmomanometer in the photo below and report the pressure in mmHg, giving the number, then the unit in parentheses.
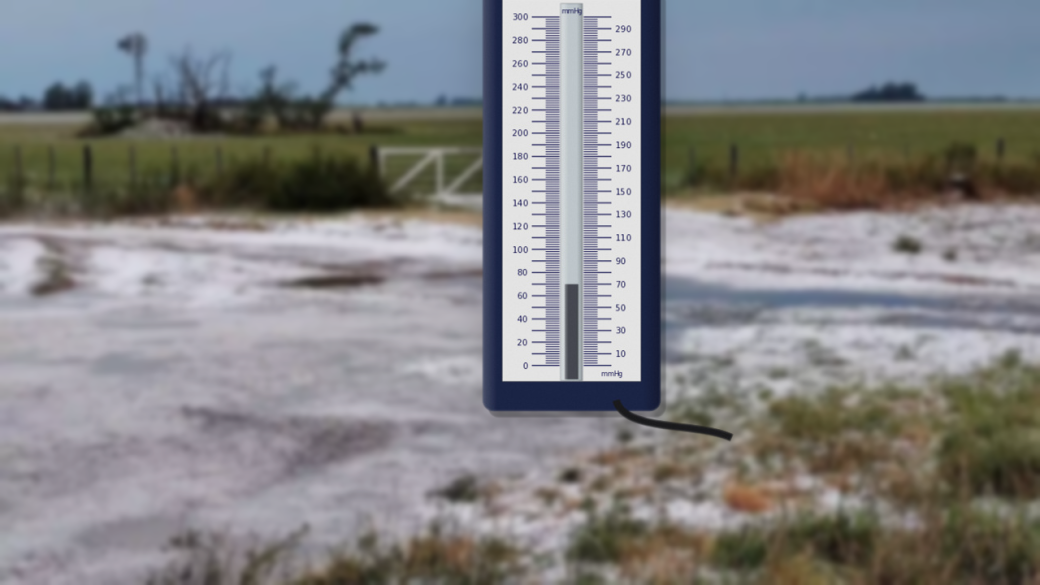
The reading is 70 (mmHg)
